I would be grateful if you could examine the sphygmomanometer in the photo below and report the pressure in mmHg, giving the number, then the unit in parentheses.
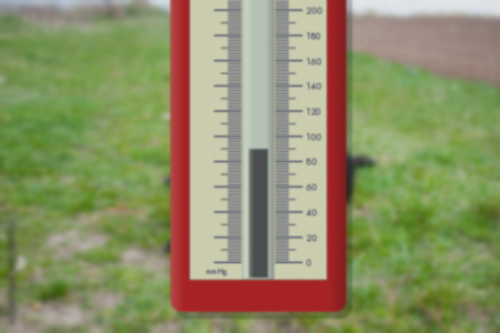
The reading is 90 (mmHg)
